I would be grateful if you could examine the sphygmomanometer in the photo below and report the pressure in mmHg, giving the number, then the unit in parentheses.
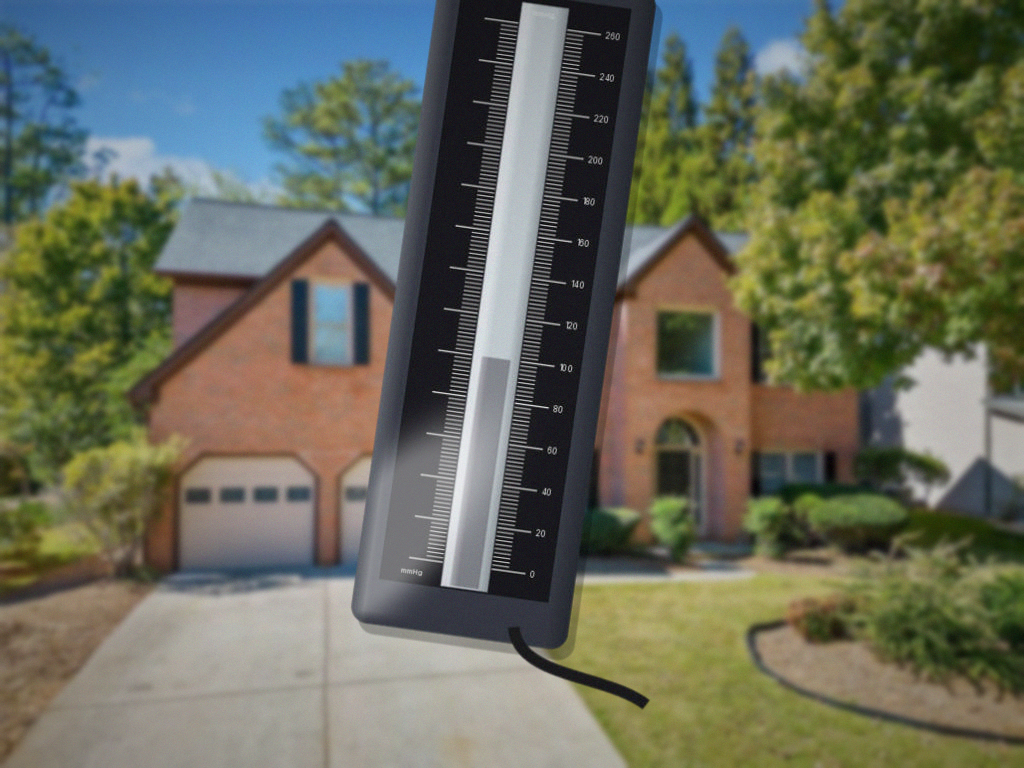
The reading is 100 (mmHg)
